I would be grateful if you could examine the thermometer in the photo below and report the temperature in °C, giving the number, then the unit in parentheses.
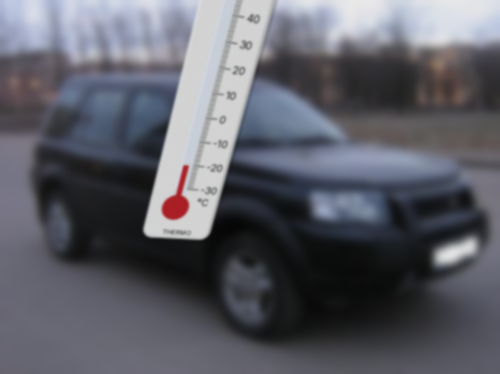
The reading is -20 (°C)
